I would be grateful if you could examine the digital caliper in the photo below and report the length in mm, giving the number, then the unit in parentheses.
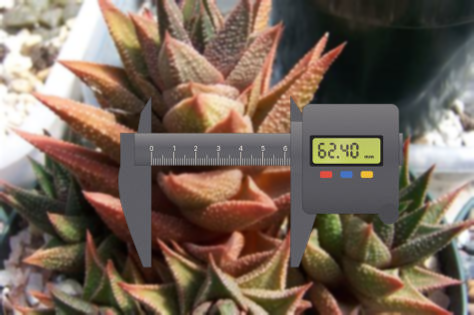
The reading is 62.40 (mm)
